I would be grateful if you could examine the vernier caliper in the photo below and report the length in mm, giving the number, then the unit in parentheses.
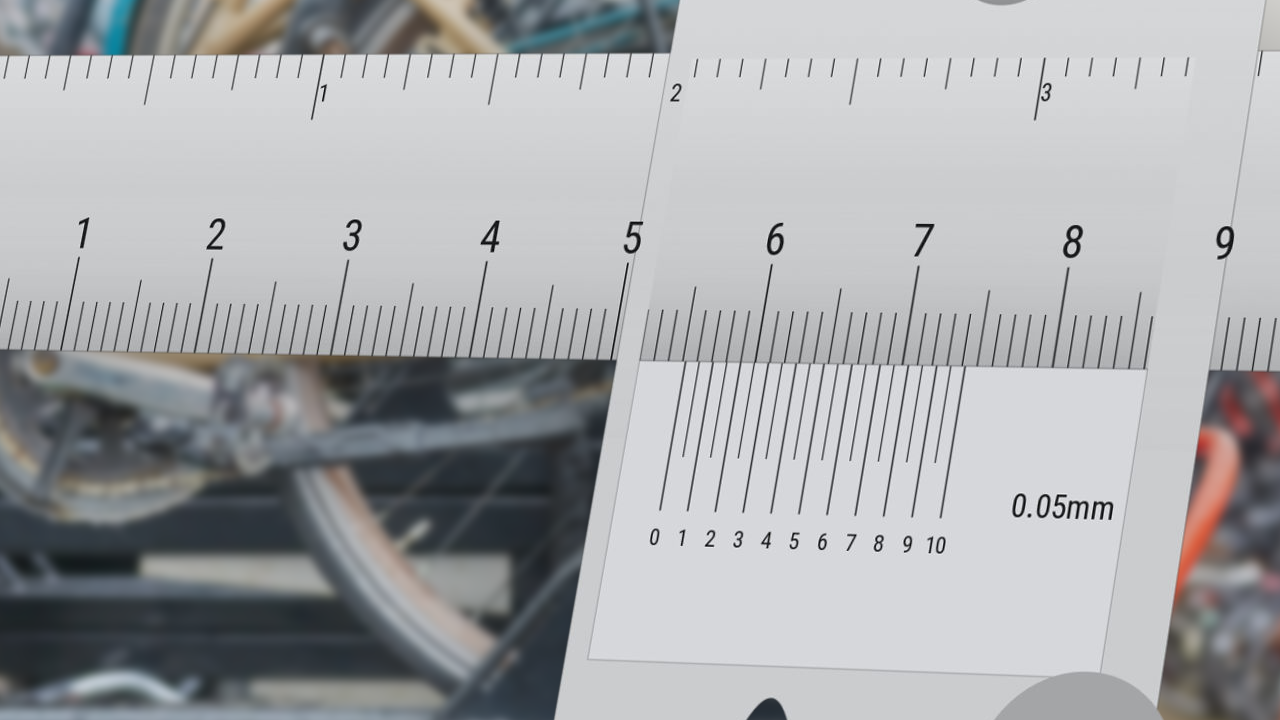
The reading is 55.2 (mm)
